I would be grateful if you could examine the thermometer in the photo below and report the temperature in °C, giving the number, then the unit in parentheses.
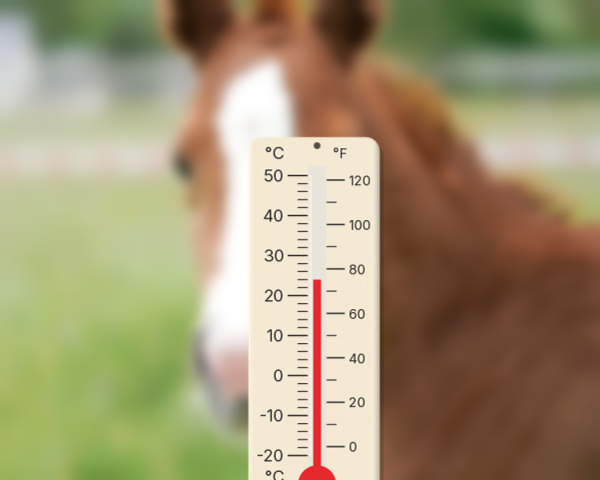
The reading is 24 (°C)
